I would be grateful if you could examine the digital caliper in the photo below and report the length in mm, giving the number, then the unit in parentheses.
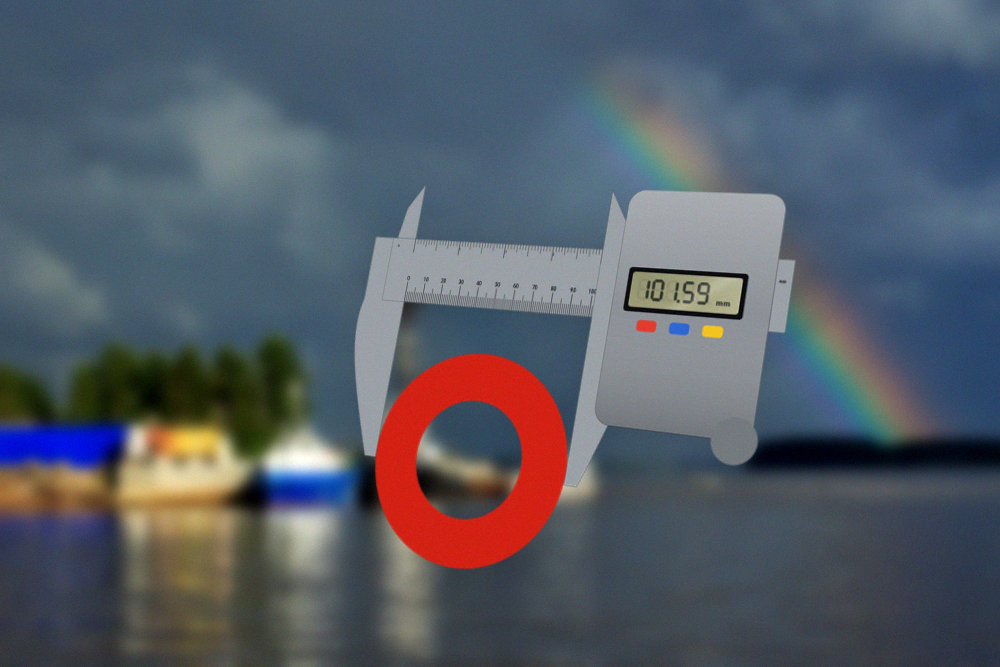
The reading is 101.59 (mm)
